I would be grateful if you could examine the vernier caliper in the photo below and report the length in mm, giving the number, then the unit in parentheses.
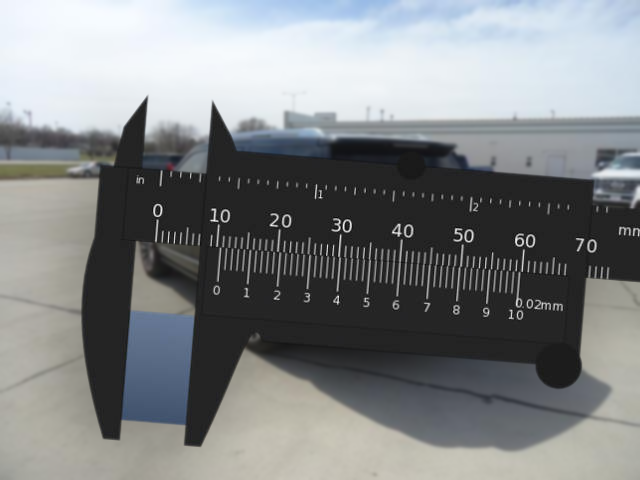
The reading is 10.6 (mm)
